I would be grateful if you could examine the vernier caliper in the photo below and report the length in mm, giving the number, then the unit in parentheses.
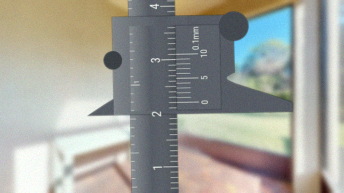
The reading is 22.0 (mm)
